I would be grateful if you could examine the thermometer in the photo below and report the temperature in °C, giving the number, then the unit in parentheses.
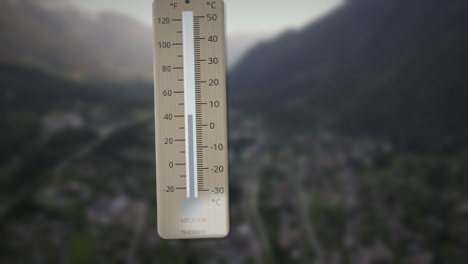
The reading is 5 (°C)
